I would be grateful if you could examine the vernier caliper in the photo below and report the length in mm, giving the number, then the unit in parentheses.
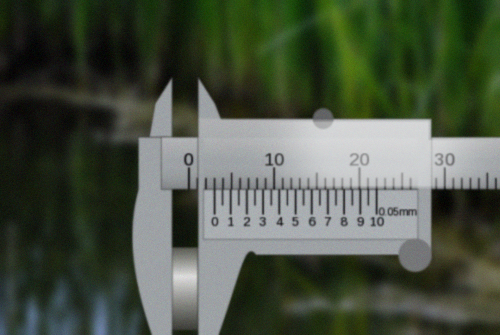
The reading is 3.0 (mm)
